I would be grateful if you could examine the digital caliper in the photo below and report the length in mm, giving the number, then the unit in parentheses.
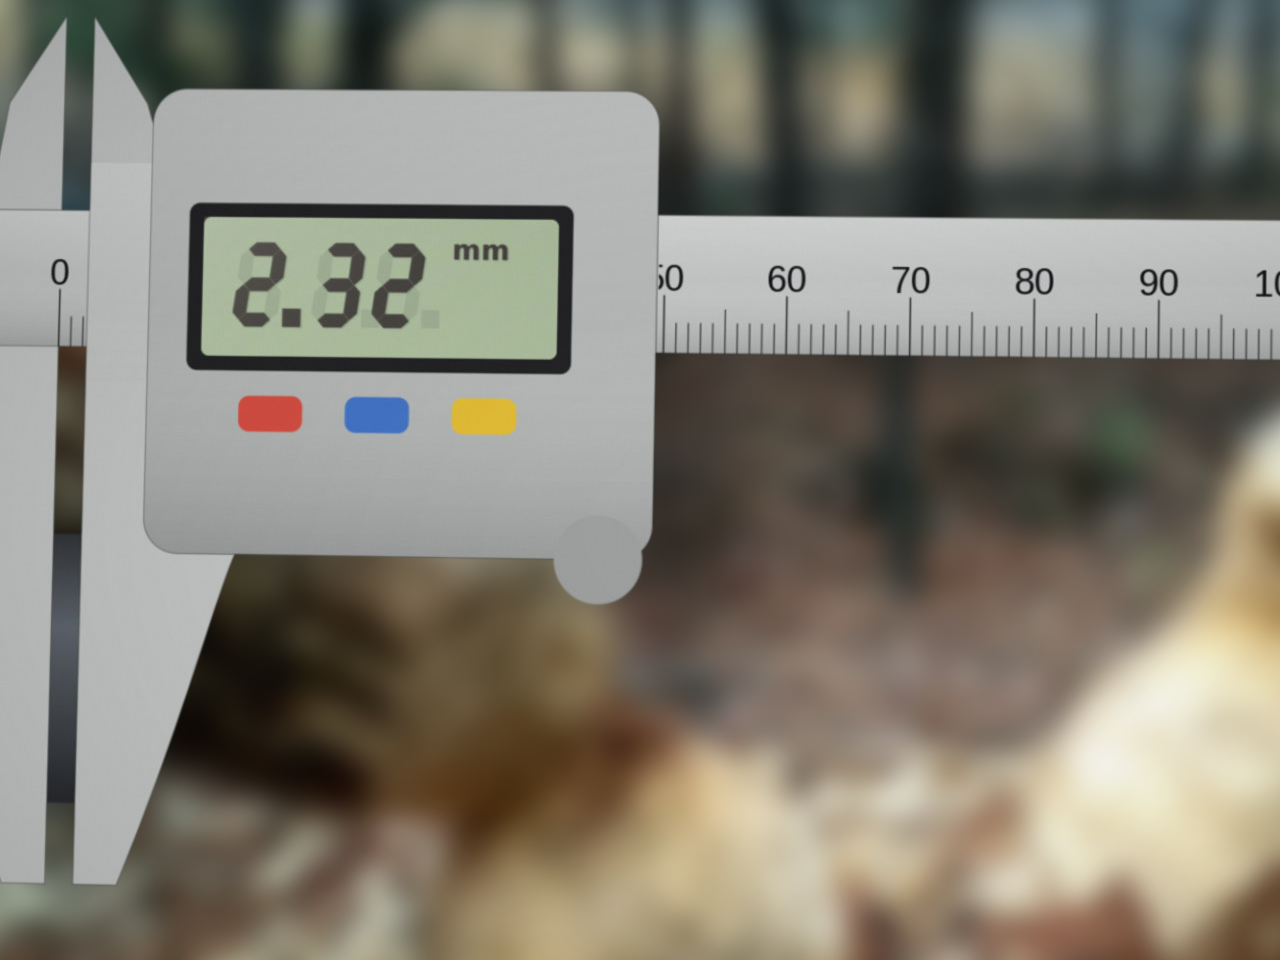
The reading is 2.32 (mm)
